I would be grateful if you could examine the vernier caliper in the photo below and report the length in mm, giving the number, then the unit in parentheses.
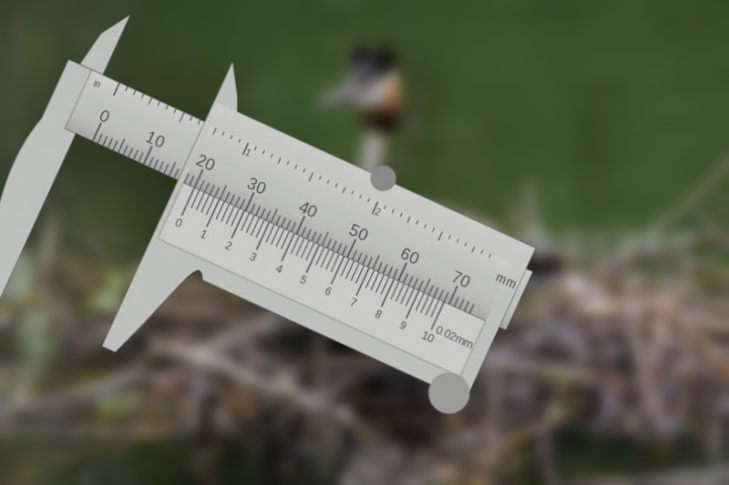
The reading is 20.0 (mm)
